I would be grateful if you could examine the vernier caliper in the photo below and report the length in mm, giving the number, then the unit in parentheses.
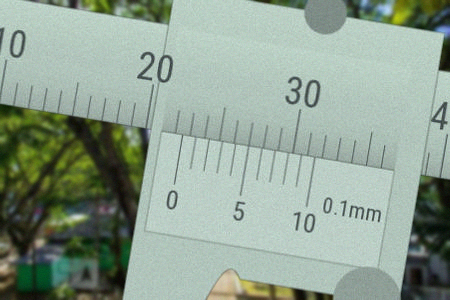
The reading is 22.5 (mm)
